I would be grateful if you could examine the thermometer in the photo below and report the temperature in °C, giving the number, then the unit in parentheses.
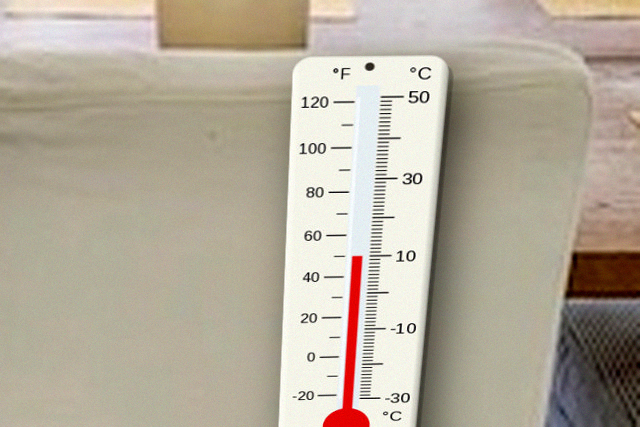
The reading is 10 (°C)
